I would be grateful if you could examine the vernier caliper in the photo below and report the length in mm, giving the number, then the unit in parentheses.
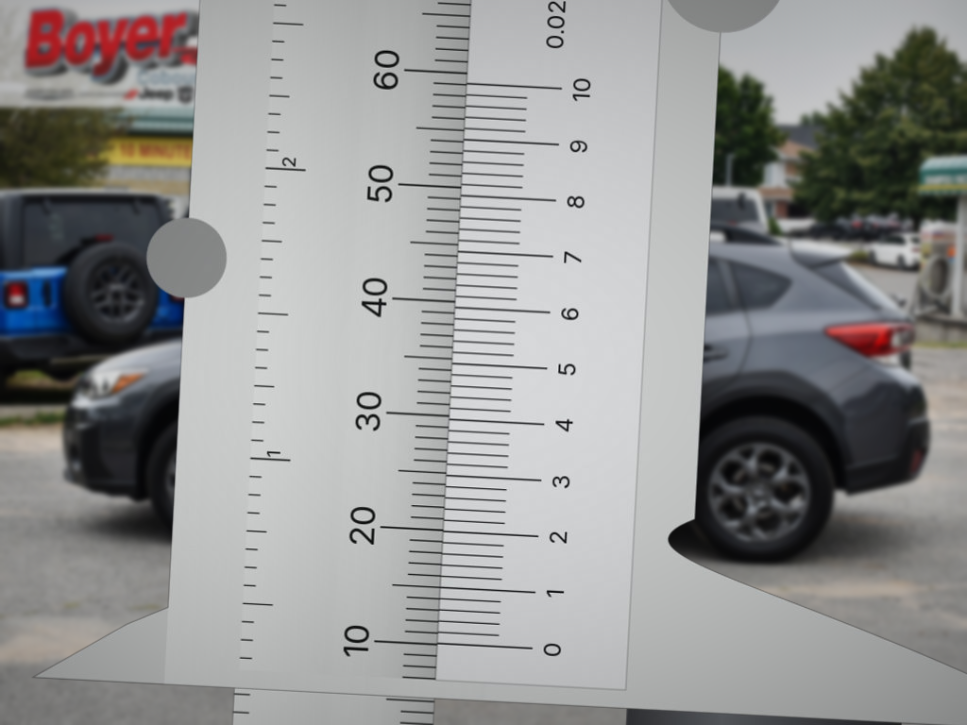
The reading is 10.1 (mm)
